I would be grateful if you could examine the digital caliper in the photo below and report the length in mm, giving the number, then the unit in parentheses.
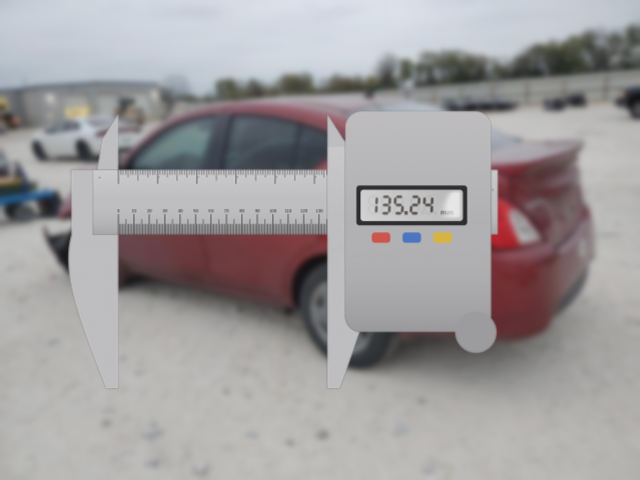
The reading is 135.24 (mm)
